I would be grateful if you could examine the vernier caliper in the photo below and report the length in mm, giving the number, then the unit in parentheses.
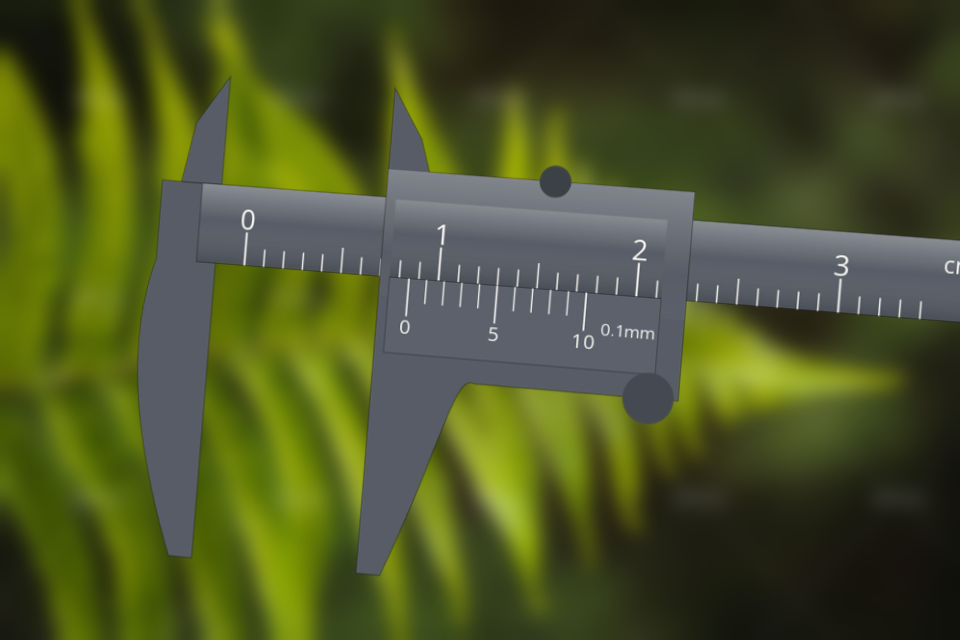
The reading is 8.5 (mm)
